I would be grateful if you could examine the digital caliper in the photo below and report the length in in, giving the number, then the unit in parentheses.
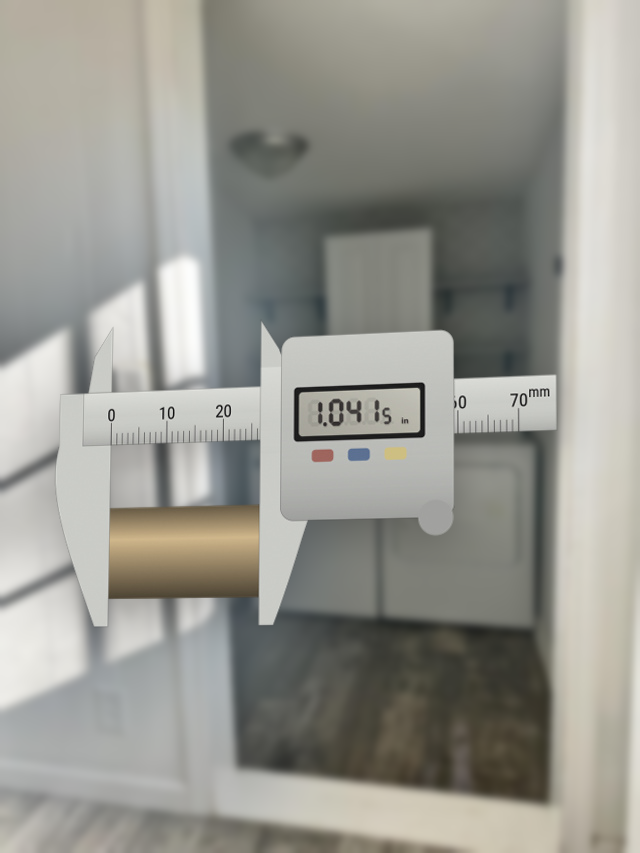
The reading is 1.0415 (in)
